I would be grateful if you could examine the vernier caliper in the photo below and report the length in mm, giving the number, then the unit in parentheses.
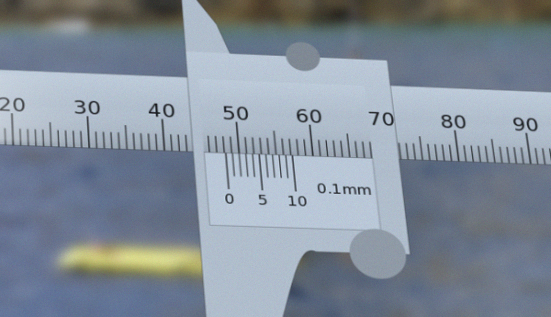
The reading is 48.2 (mm)
